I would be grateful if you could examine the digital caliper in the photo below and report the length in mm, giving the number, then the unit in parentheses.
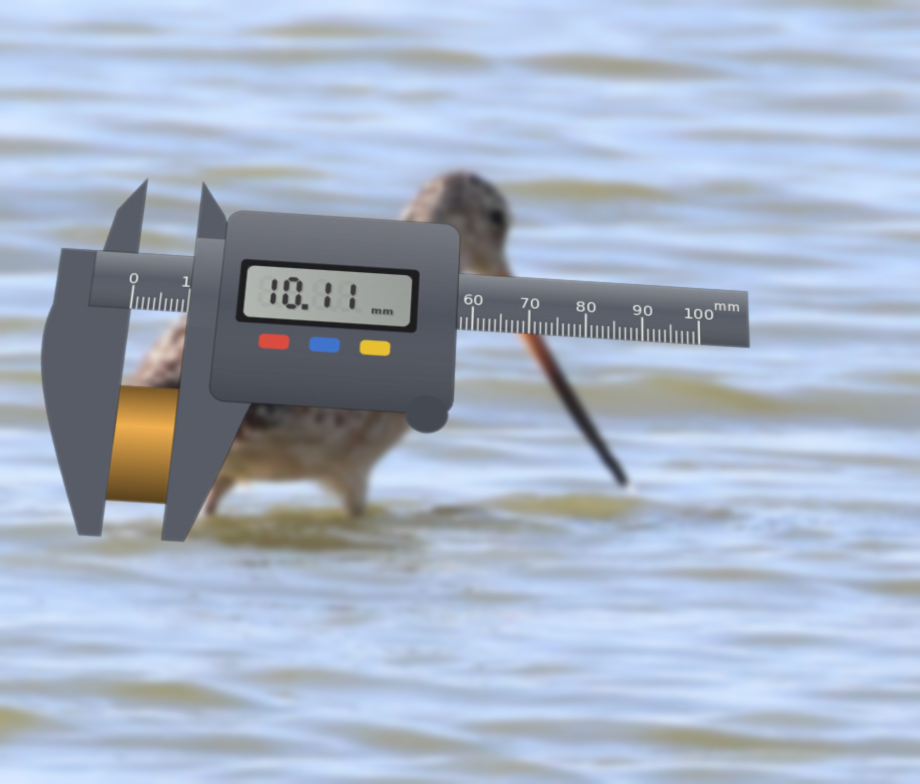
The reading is 10.11 (mm)
